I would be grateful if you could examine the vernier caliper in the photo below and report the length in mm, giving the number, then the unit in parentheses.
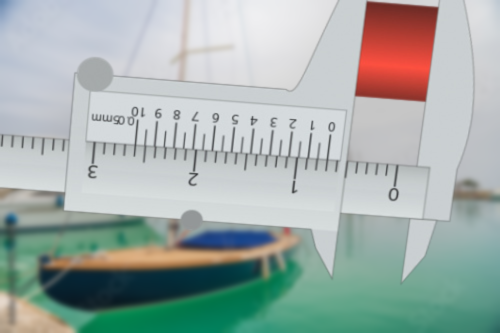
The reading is 7.0 (mm)
